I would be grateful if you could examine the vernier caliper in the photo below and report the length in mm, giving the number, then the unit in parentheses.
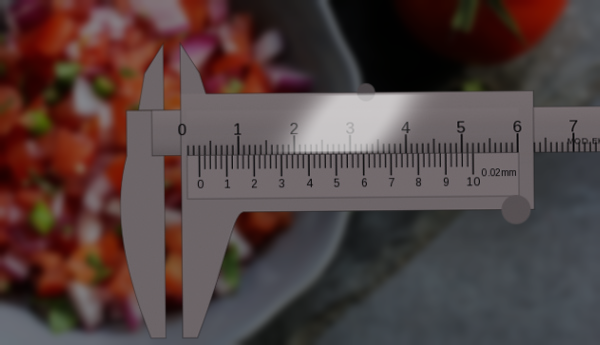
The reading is 3.0 (mm)
